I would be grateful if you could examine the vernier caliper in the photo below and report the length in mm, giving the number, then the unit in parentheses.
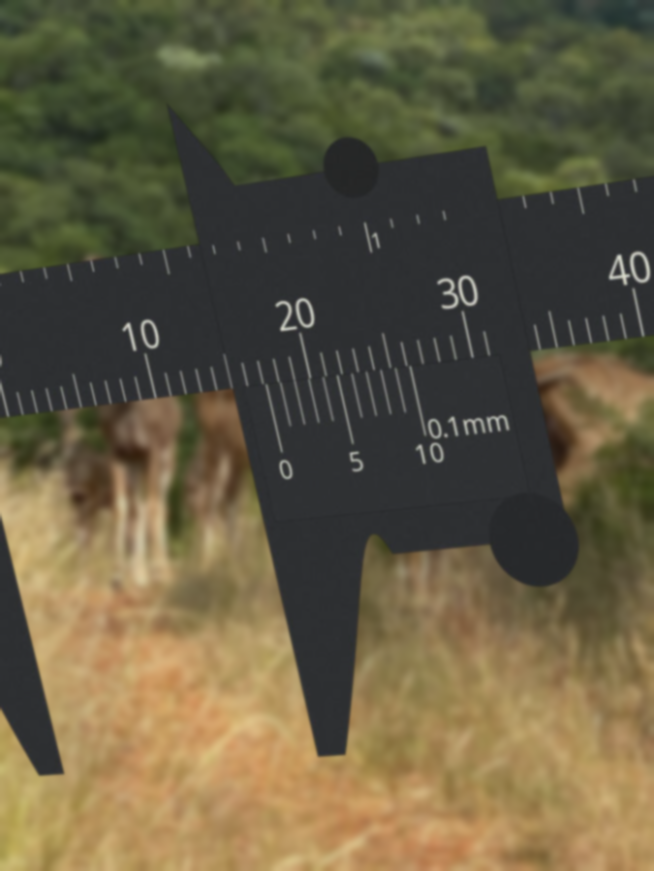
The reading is 17.2 (mm)
